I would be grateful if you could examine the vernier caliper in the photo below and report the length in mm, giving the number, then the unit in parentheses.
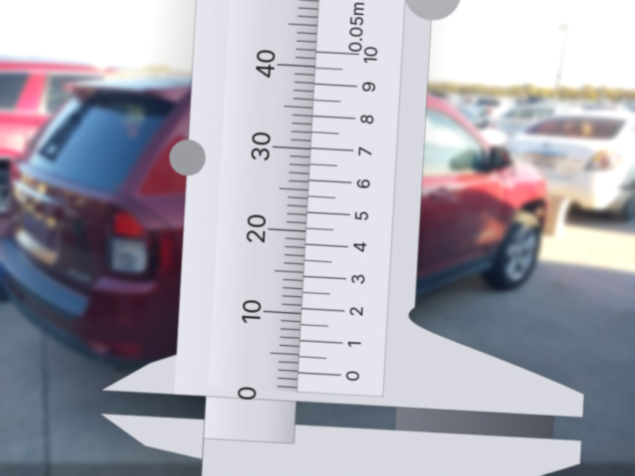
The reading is 2.8 (mm)
